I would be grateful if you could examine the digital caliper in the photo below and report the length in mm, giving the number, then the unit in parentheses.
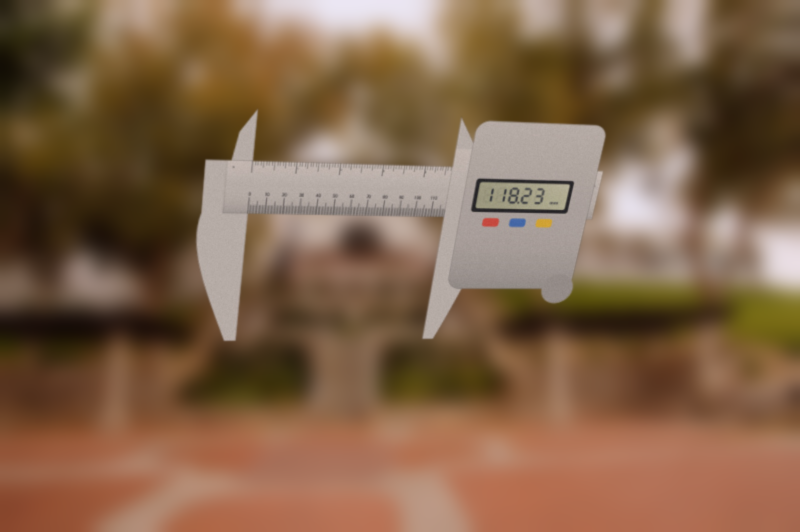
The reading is 118.23 (mm)
